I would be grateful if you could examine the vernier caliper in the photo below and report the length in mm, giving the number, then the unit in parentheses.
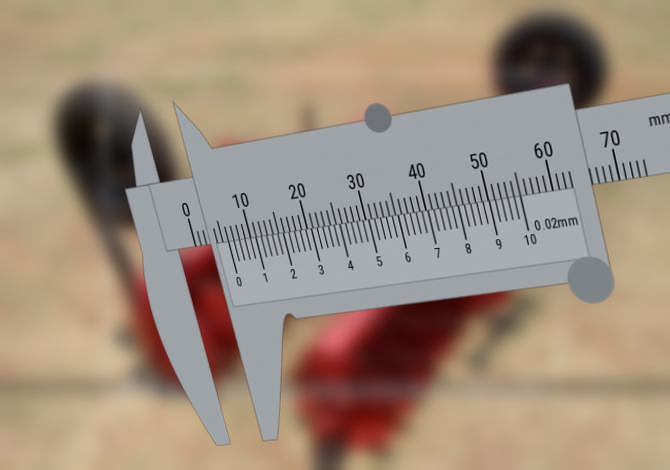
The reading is 6.0 (mm)
